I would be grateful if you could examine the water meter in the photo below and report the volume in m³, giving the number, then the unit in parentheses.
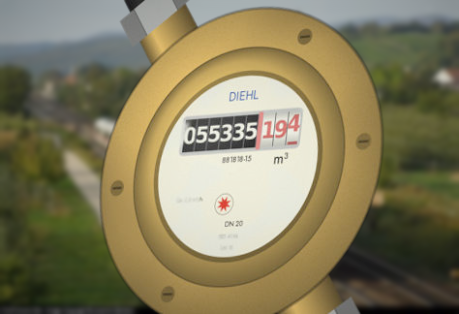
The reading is 55335.194 (m³)
